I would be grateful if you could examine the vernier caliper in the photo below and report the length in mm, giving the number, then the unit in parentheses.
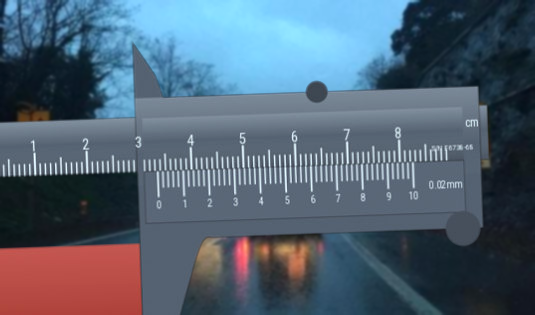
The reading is 33.5 (mm)
